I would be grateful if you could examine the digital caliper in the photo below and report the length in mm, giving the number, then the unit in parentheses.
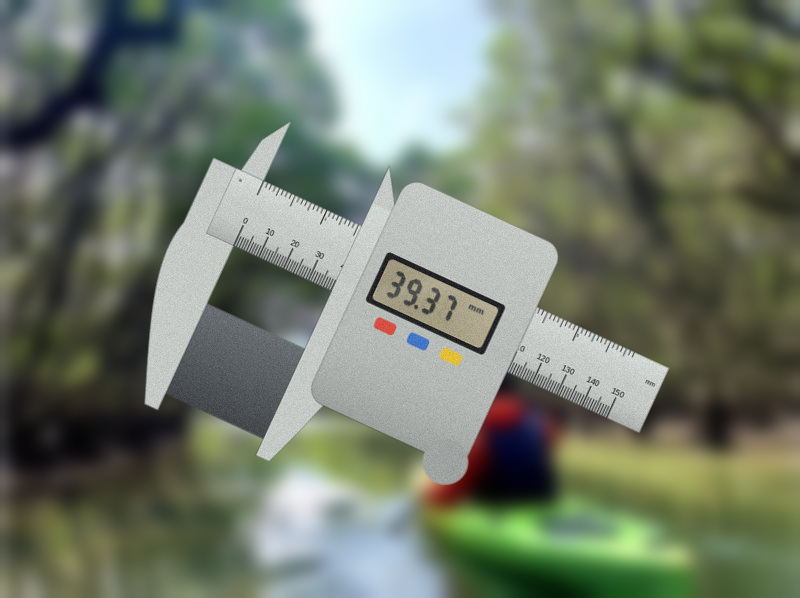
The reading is 39.37 (mm)
